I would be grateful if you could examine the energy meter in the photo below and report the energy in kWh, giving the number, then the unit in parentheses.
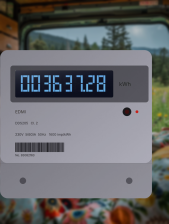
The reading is 3637.28 (kWh)
